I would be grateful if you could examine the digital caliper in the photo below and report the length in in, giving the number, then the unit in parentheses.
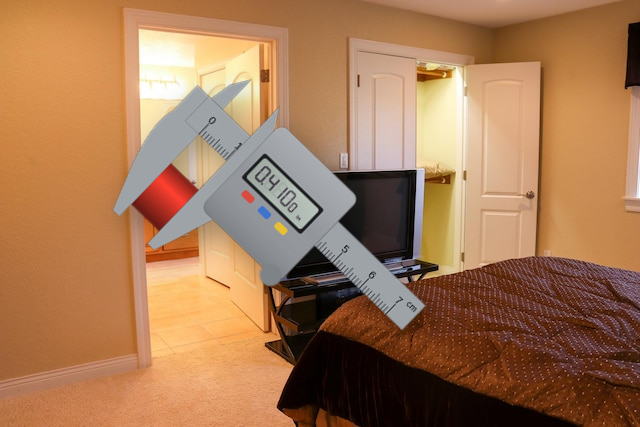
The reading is 0.4100 (in)
